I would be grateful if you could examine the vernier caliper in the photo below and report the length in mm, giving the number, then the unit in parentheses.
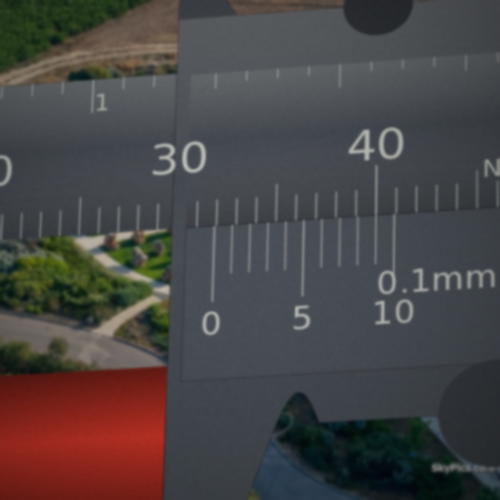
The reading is 31.9 (mm)
